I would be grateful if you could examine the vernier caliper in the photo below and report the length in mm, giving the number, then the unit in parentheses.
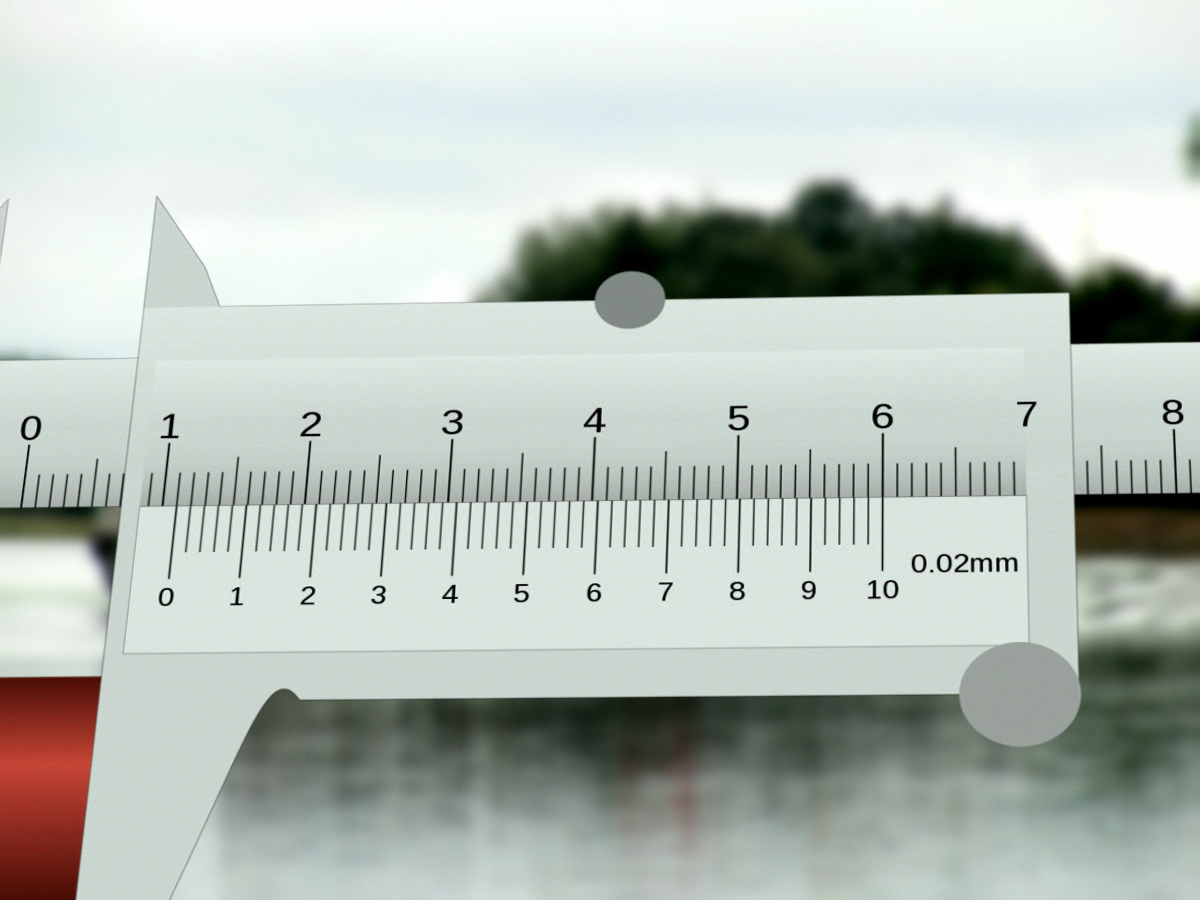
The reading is 11.0 (mm)
